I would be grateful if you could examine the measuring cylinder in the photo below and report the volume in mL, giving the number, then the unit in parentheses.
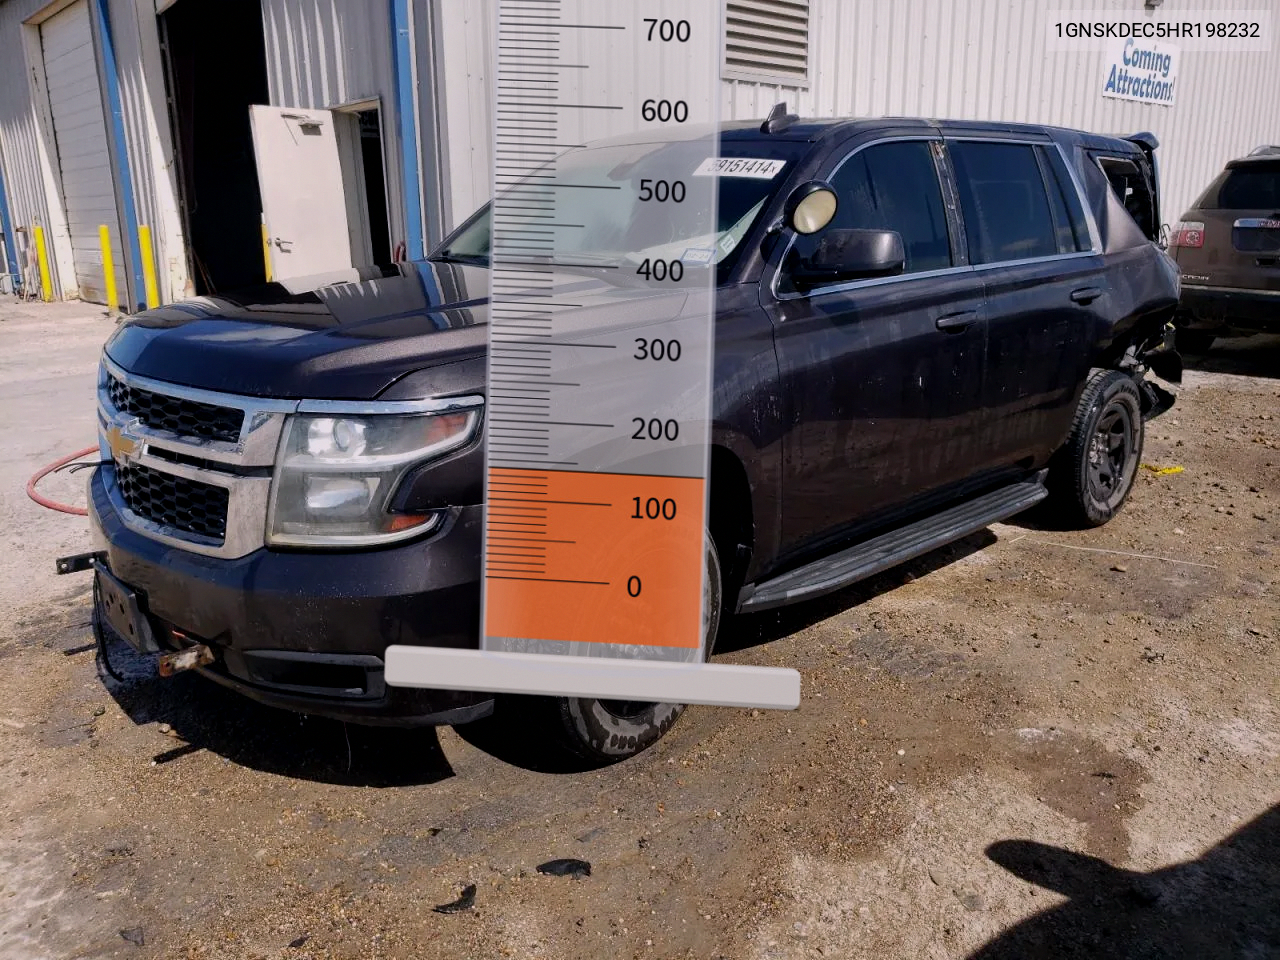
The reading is 140 (mL)
